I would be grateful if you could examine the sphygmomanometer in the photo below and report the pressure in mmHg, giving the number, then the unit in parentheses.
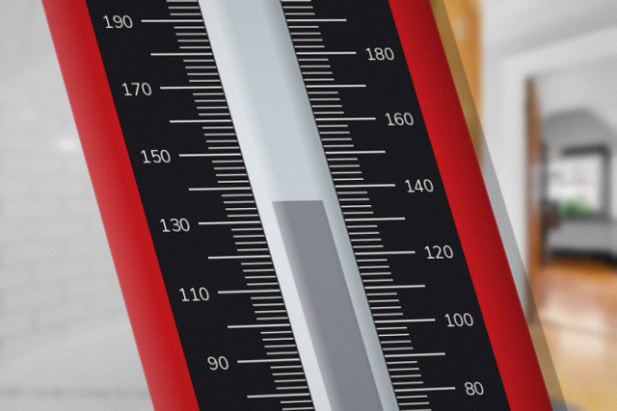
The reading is 136 (mmHg)
